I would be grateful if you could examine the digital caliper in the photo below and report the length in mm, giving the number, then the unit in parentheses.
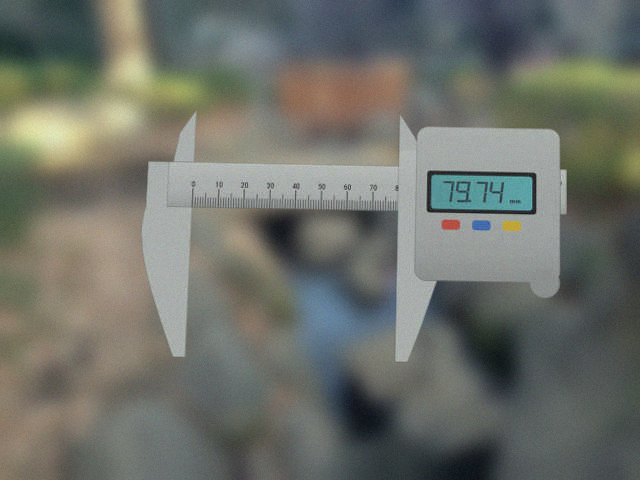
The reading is 79.74 (mm)
